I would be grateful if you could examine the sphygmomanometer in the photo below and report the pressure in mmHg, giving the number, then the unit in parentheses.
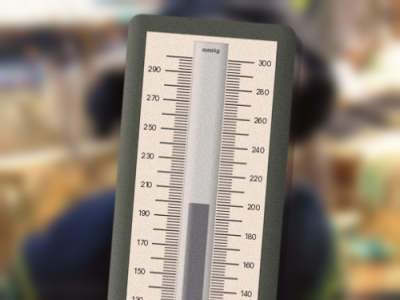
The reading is 200 (mmHg)
